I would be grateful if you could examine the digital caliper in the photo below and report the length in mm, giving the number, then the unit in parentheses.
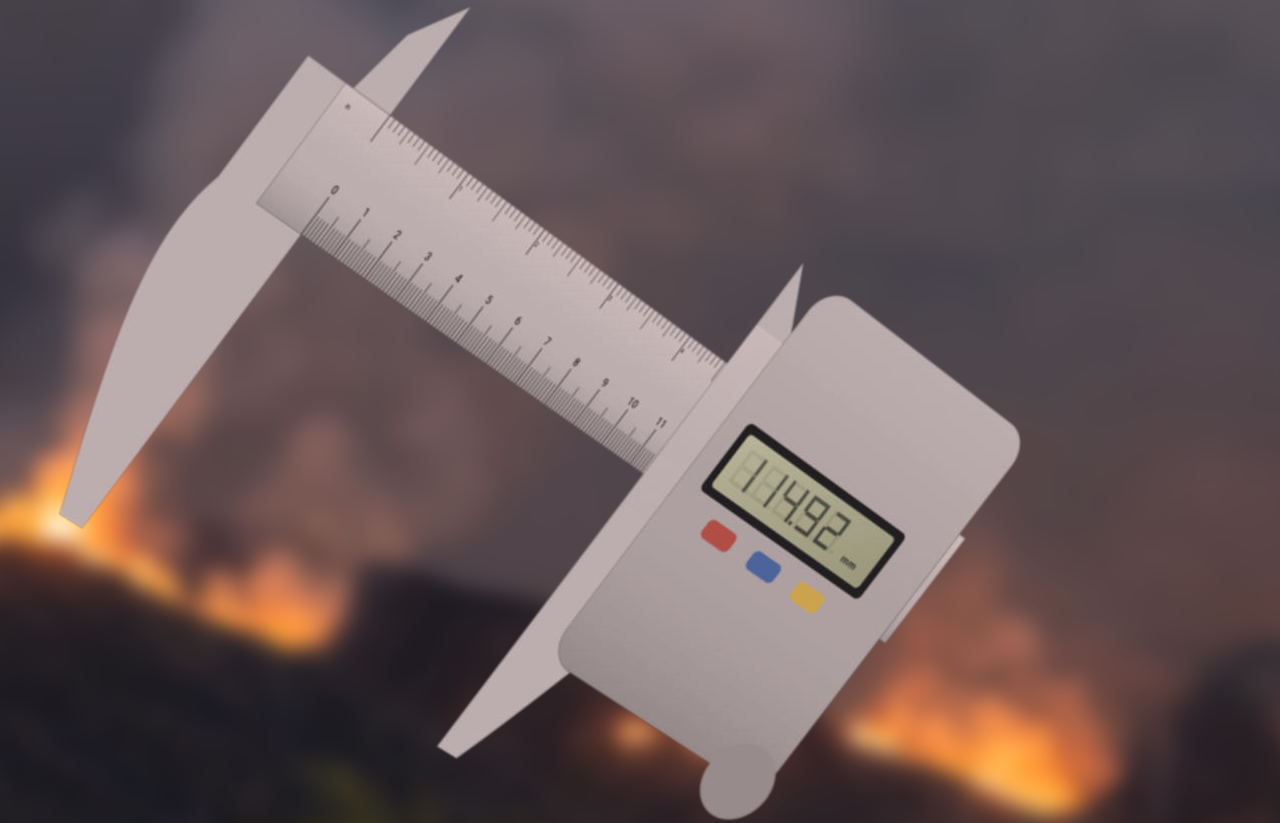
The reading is 114.92 (mm)
